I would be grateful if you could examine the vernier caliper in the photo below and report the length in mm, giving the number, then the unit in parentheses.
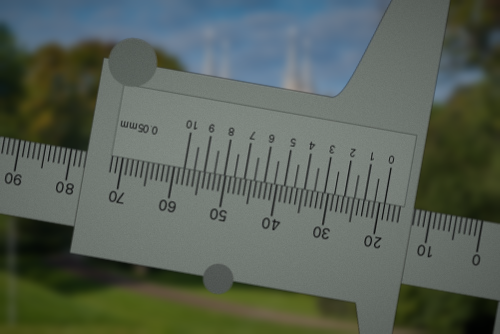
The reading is 19.0 (mm)
